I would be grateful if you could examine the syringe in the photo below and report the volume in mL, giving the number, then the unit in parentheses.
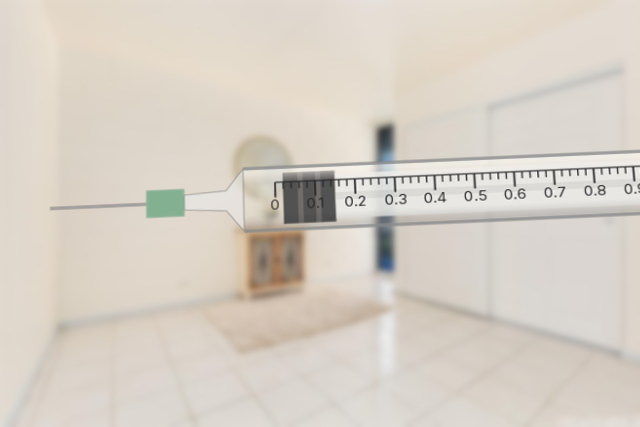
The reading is 0.02 (mL)
